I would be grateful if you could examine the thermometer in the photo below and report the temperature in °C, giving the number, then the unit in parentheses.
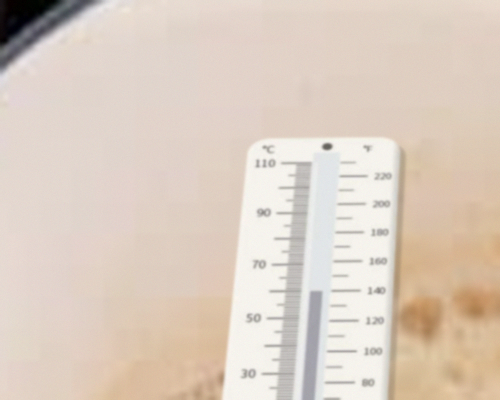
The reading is 60 (°C)
